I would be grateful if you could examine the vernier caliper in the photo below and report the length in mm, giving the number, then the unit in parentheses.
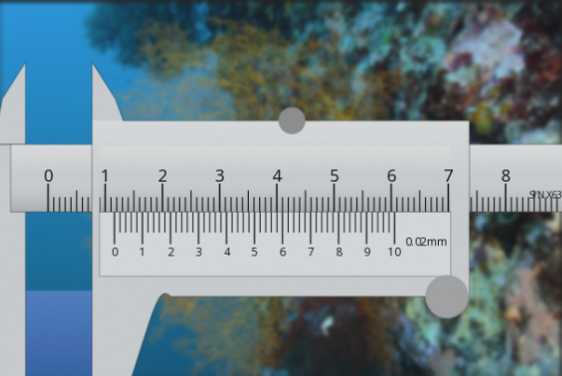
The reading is 11.6 (mm)
